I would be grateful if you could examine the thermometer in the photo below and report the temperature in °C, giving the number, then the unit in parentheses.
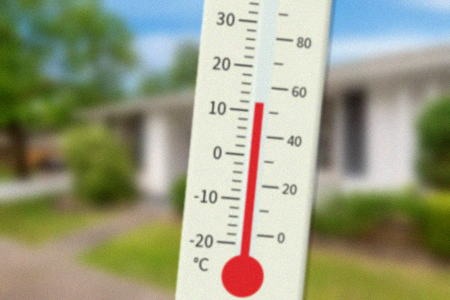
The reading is 12 (°C)
